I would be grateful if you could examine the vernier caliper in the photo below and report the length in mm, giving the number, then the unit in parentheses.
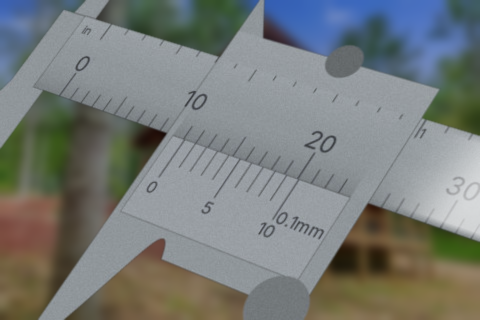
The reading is 11.1 (mm)
